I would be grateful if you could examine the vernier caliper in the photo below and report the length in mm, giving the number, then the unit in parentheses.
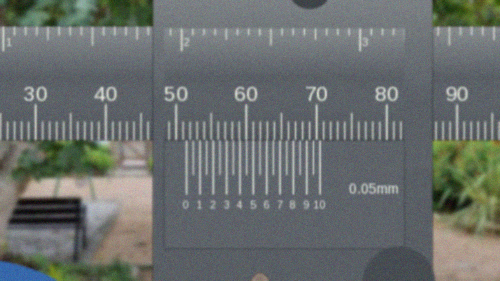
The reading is 51.5 (mm)
